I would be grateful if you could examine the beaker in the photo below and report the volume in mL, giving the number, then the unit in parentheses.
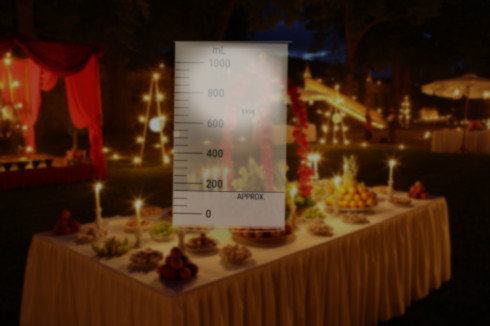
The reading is 150 (mL)
